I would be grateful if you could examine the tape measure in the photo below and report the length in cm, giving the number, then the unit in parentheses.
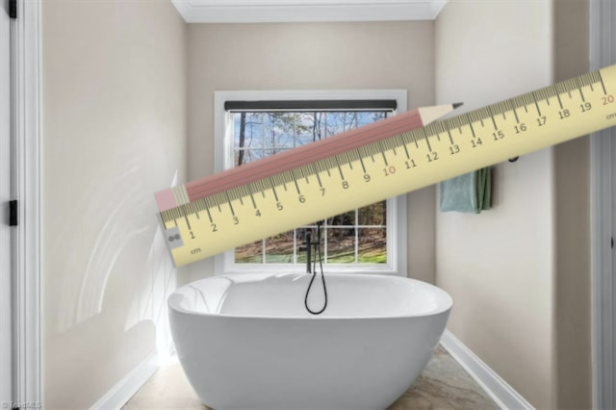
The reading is 14 (cm)
